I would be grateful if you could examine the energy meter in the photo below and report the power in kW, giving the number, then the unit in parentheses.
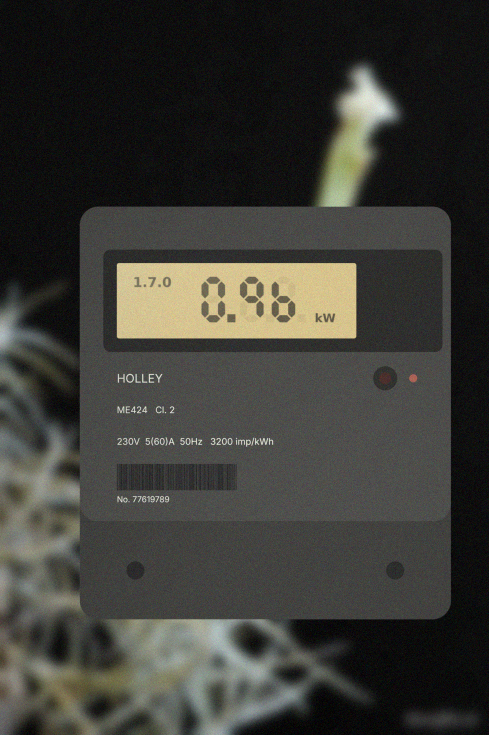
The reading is 0.96 (kW)
